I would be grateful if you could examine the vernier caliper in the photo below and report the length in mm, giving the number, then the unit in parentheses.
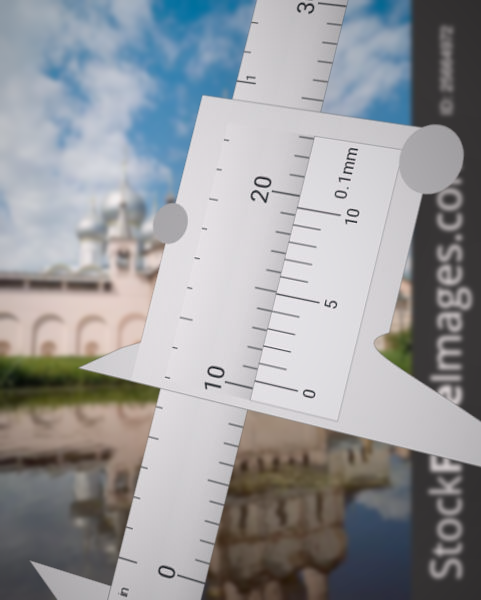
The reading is 10.4 (mm)
